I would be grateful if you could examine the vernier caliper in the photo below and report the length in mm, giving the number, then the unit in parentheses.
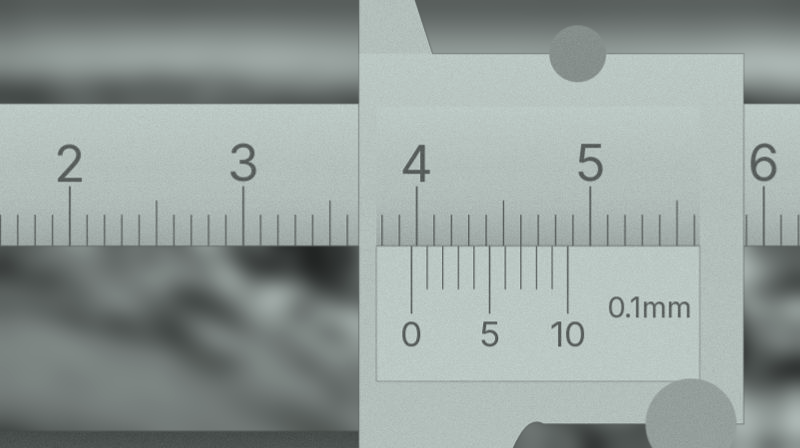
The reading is 39.7 (mm)
